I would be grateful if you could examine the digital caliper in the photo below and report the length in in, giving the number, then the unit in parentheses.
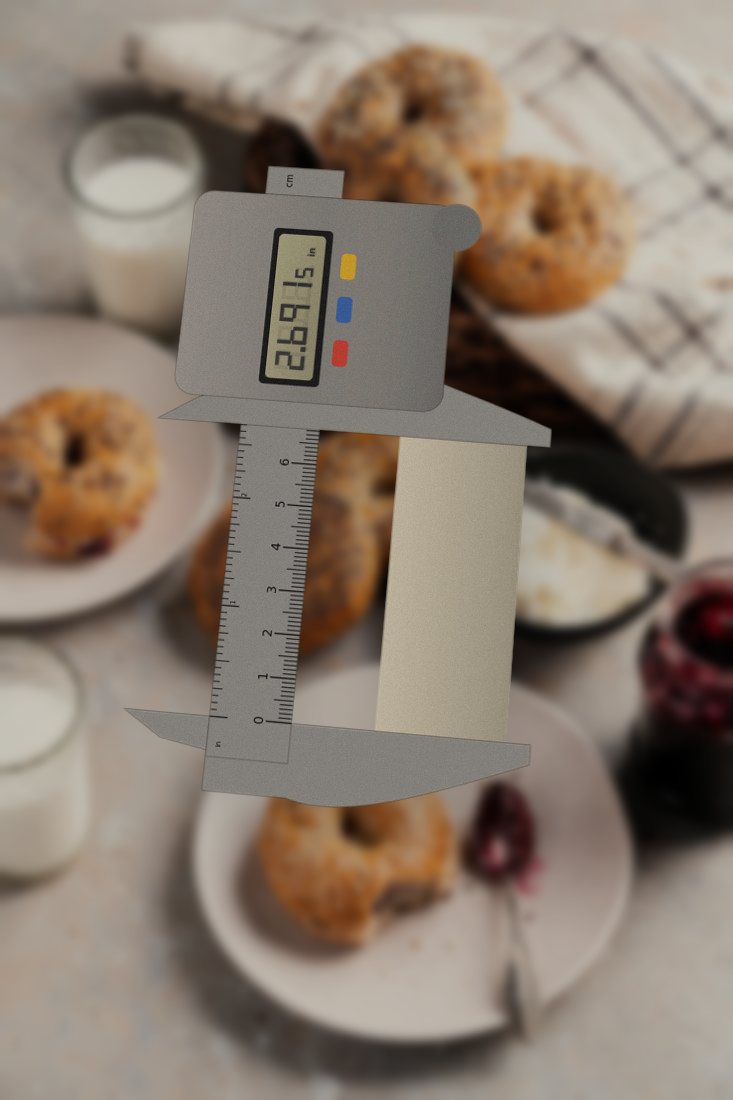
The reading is 2.6915 (in)
